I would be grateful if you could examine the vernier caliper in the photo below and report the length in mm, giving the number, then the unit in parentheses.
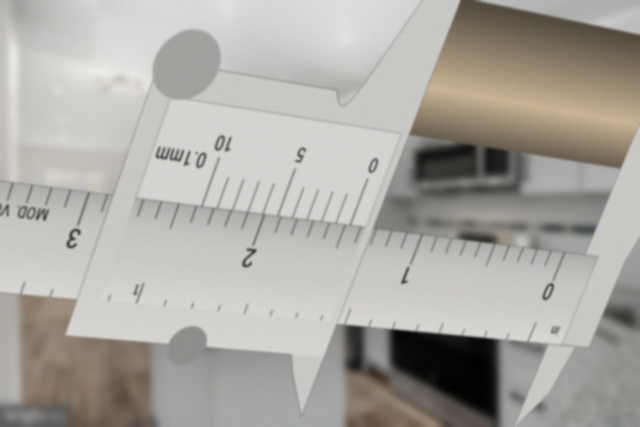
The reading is 14.7 (mm)
